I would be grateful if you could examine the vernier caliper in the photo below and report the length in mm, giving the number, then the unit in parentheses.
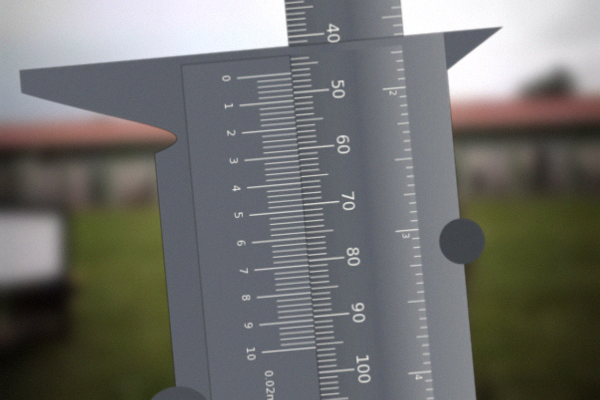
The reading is 46.5 (mm)
